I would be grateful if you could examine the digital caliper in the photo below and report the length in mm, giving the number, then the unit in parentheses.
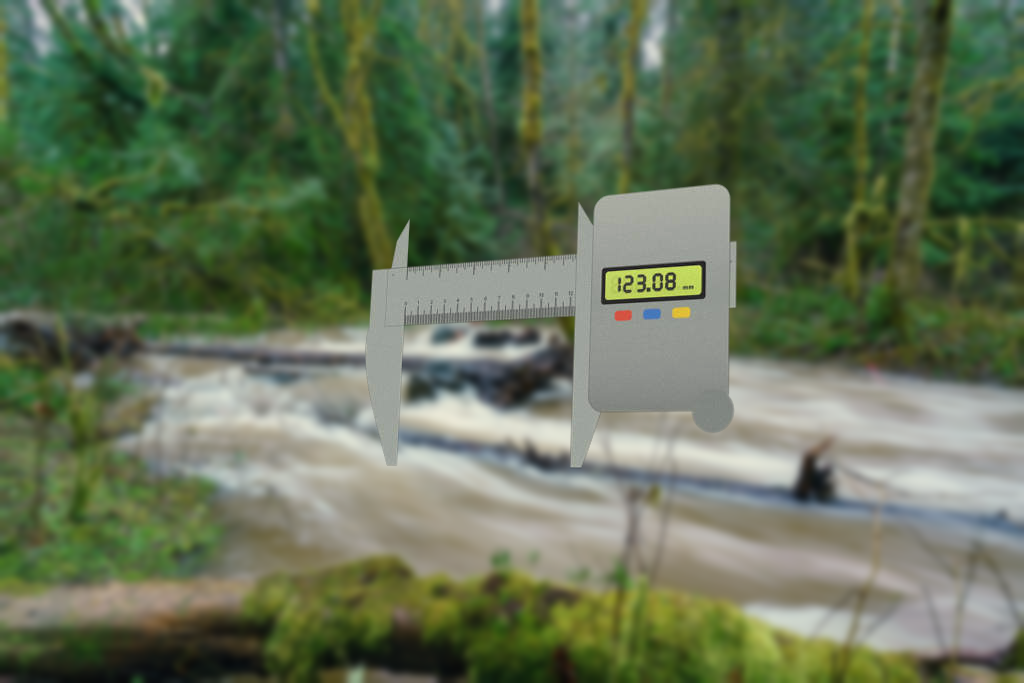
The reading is 123.08 (mm)
